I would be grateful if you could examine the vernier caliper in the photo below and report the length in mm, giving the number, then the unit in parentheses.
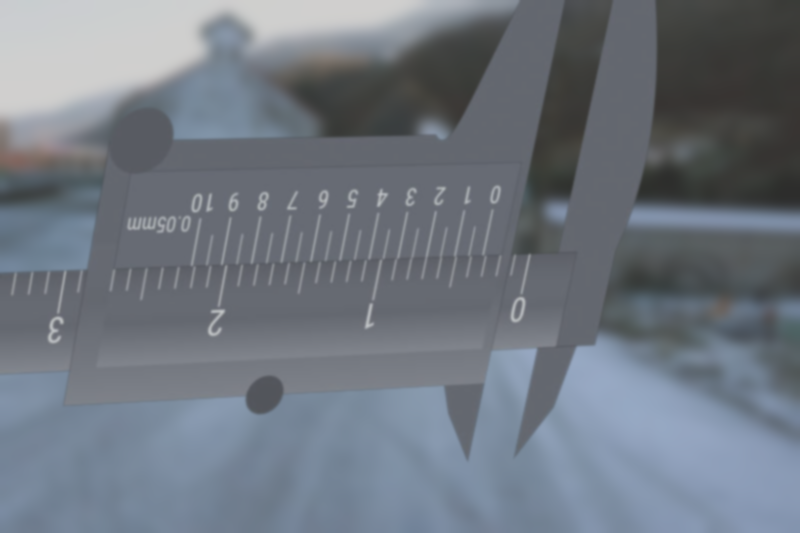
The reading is 3.2 (mm)
